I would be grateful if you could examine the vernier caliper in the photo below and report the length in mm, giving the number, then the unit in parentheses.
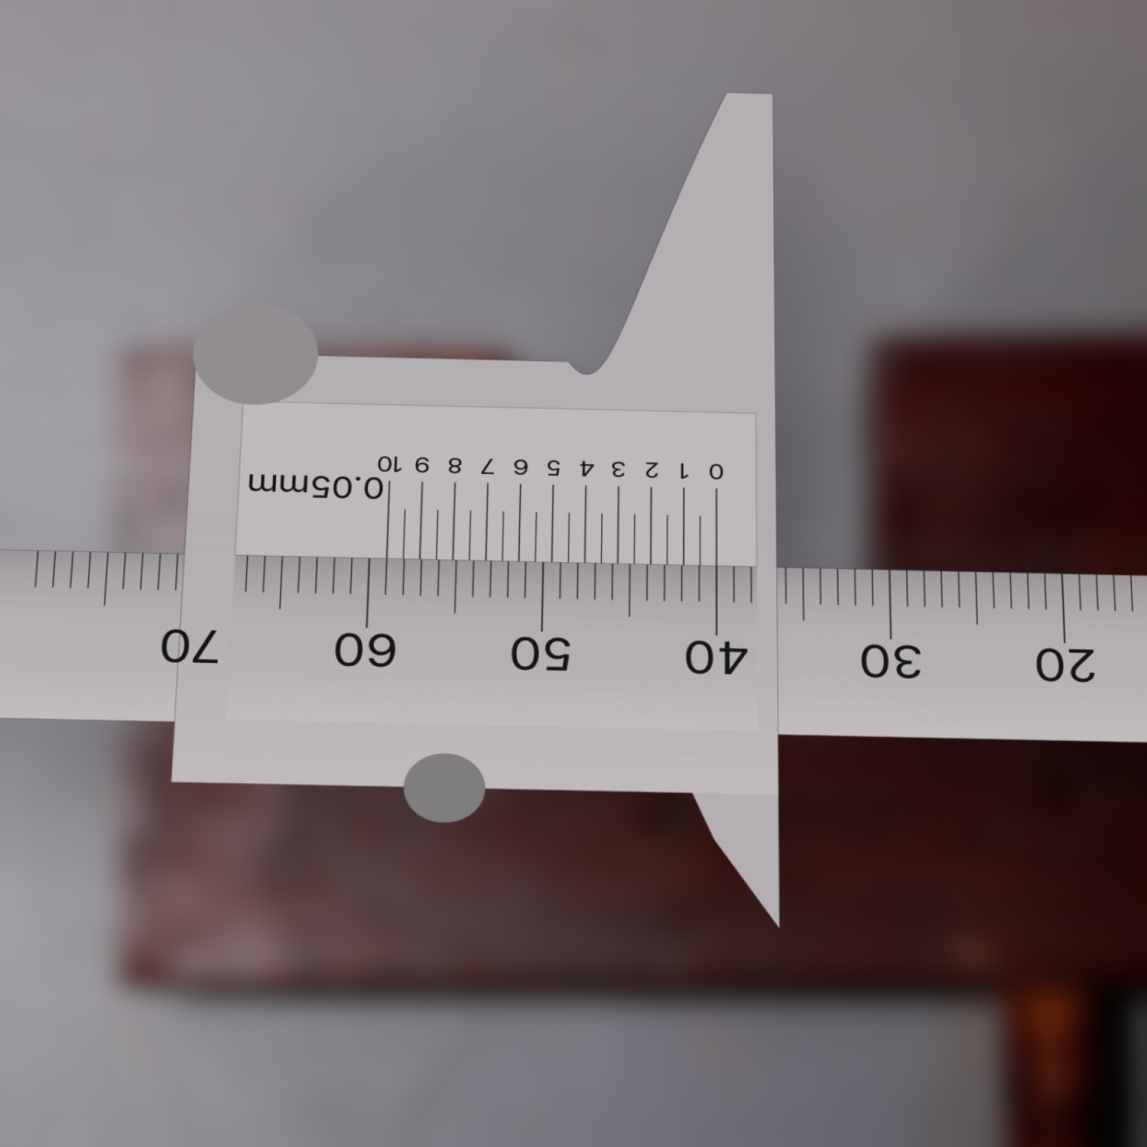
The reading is 40.0 (mm)
